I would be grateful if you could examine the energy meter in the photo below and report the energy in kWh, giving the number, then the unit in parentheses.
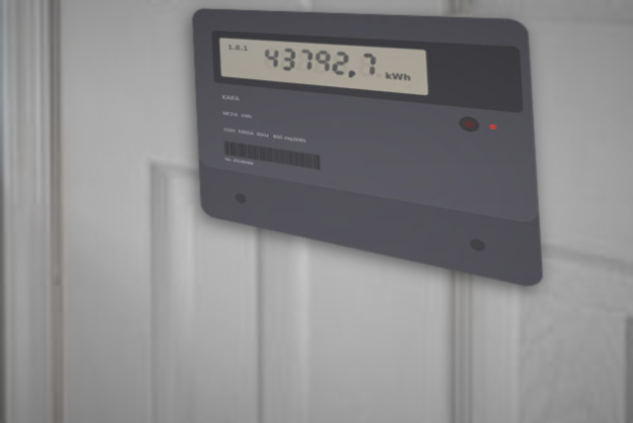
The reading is 43792.7 (kWh)
